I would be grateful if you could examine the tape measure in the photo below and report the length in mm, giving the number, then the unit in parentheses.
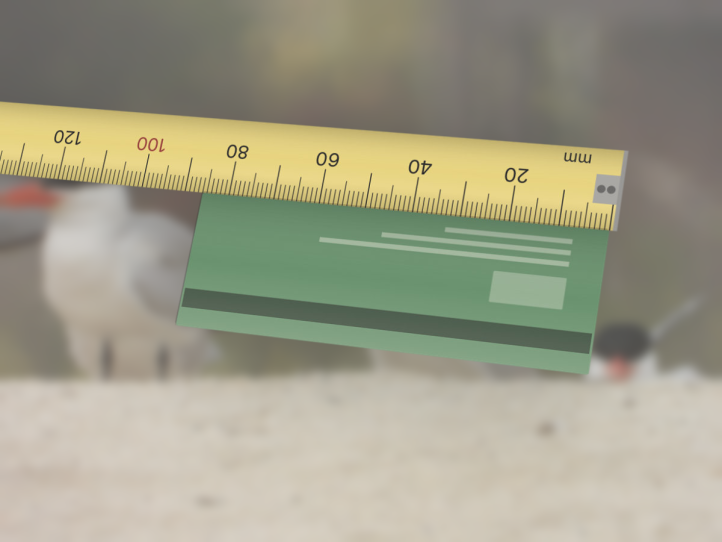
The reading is 86 (mm)
